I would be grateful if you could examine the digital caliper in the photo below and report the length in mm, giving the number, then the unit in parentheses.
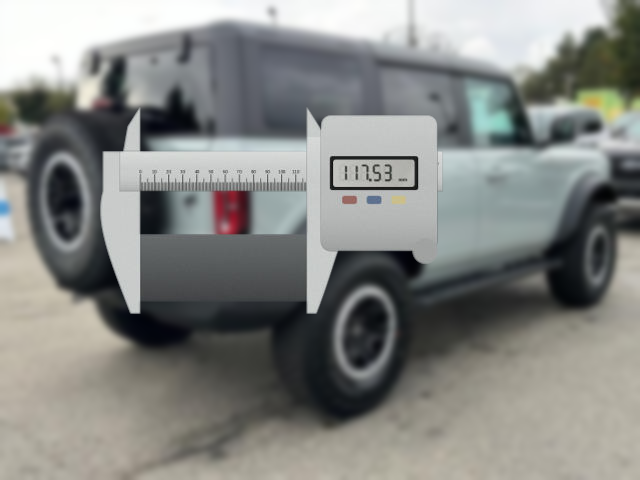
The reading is 117.53 (mm)
